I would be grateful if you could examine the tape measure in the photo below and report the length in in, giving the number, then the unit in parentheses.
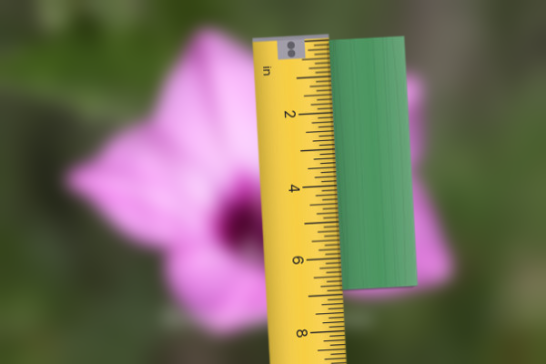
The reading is 6.875 (in)
